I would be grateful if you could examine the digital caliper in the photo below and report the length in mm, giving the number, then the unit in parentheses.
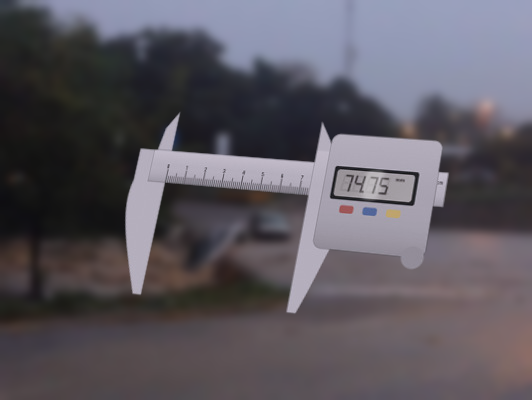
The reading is 74.75 (mm)
